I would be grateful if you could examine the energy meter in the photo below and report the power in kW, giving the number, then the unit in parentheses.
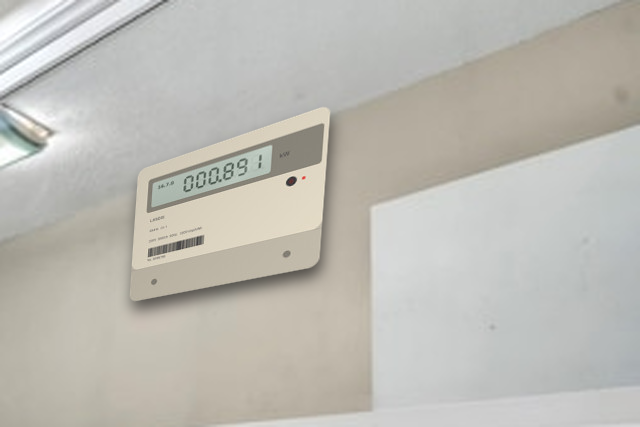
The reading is 0.891 (kW)
